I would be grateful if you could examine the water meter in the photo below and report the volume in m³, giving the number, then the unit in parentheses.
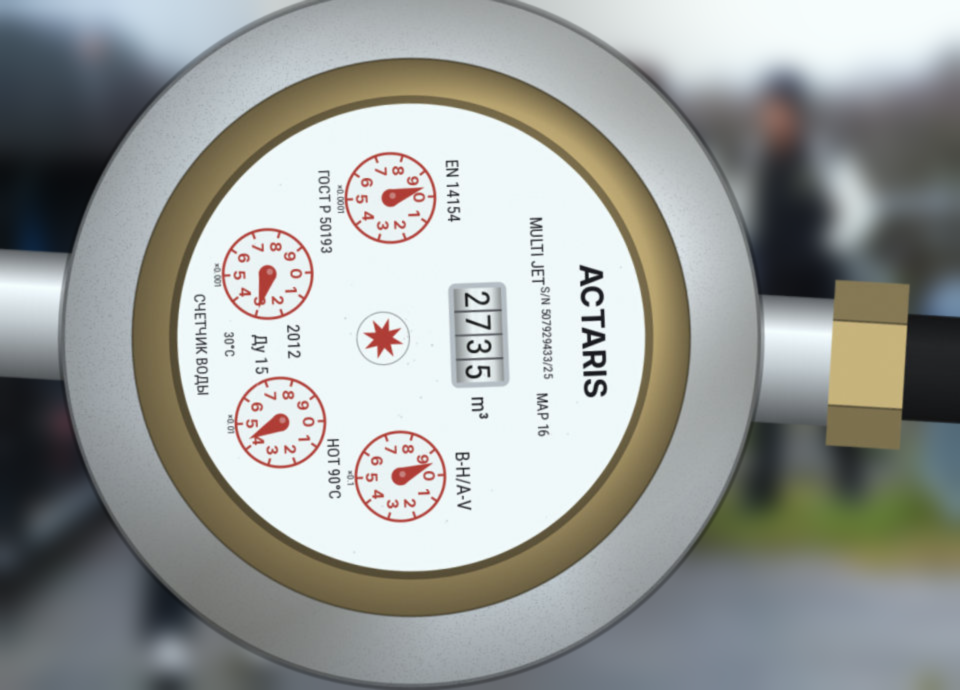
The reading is 2734.9429 (m³)
